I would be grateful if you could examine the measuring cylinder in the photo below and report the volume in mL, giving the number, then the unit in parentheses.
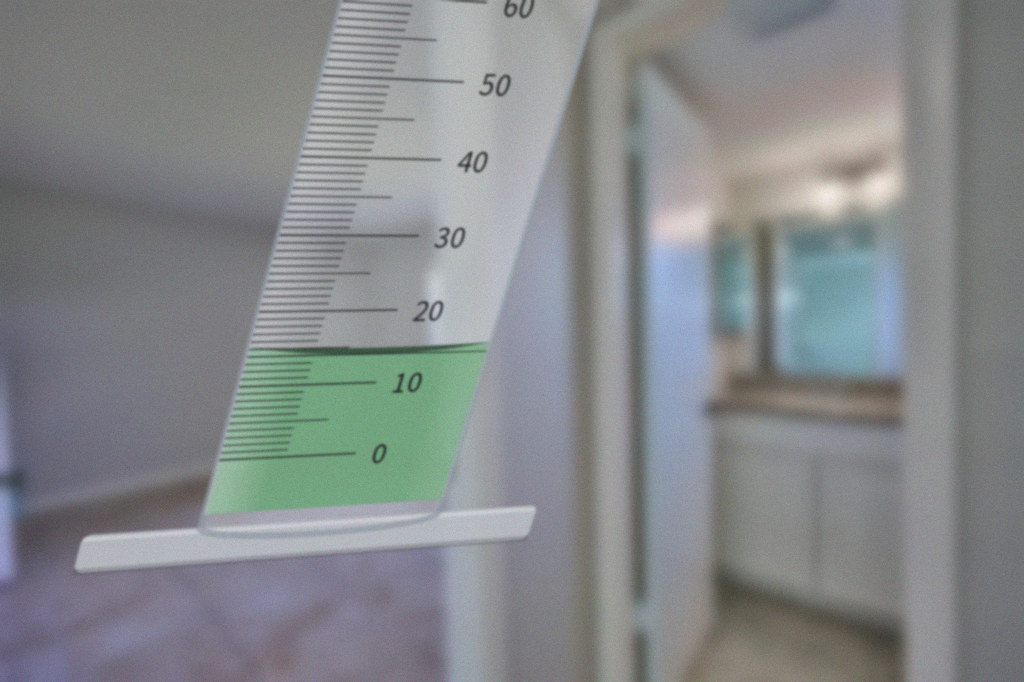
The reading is 14 (mL)
